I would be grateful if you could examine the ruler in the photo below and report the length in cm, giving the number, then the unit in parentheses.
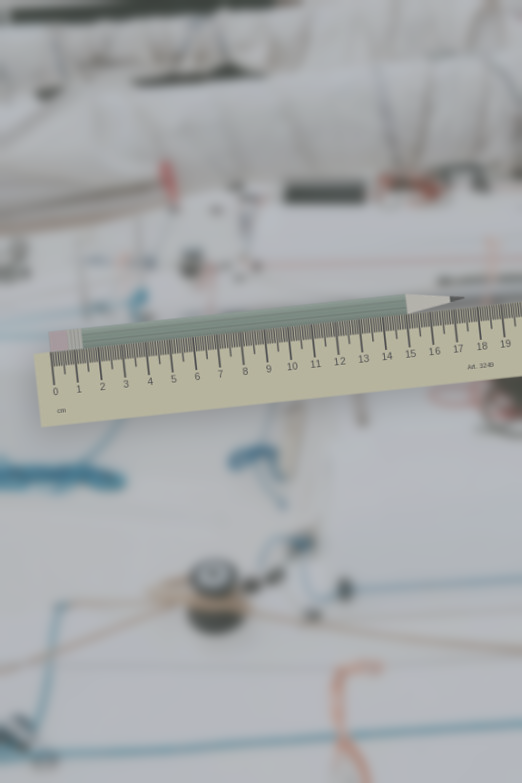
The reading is 17.5 (cm)
